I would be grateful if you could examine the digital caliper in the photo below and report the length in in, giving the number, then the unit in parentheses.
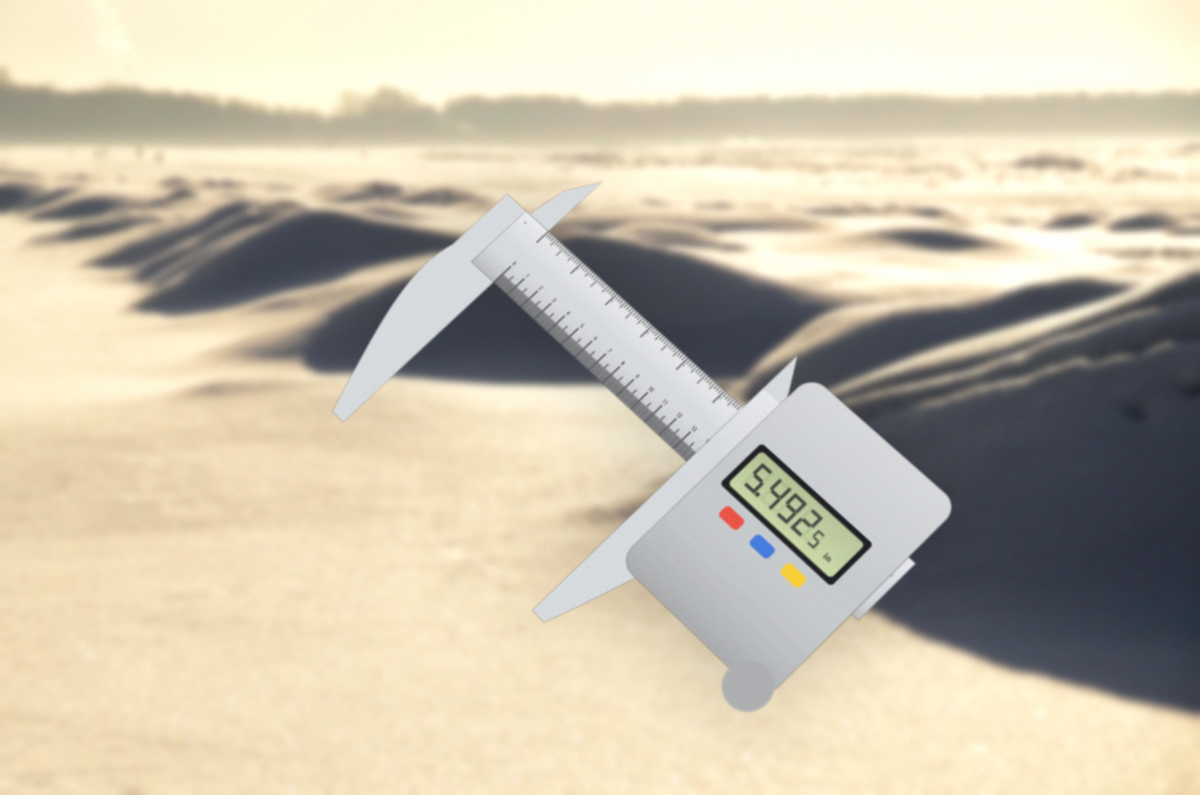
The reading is 5.4925 (in)
